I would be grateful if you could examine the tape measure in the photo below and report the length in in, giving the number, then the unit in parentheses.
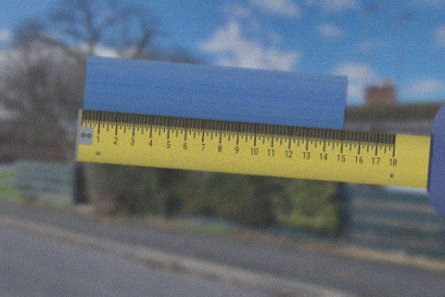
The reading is 15 (in)
